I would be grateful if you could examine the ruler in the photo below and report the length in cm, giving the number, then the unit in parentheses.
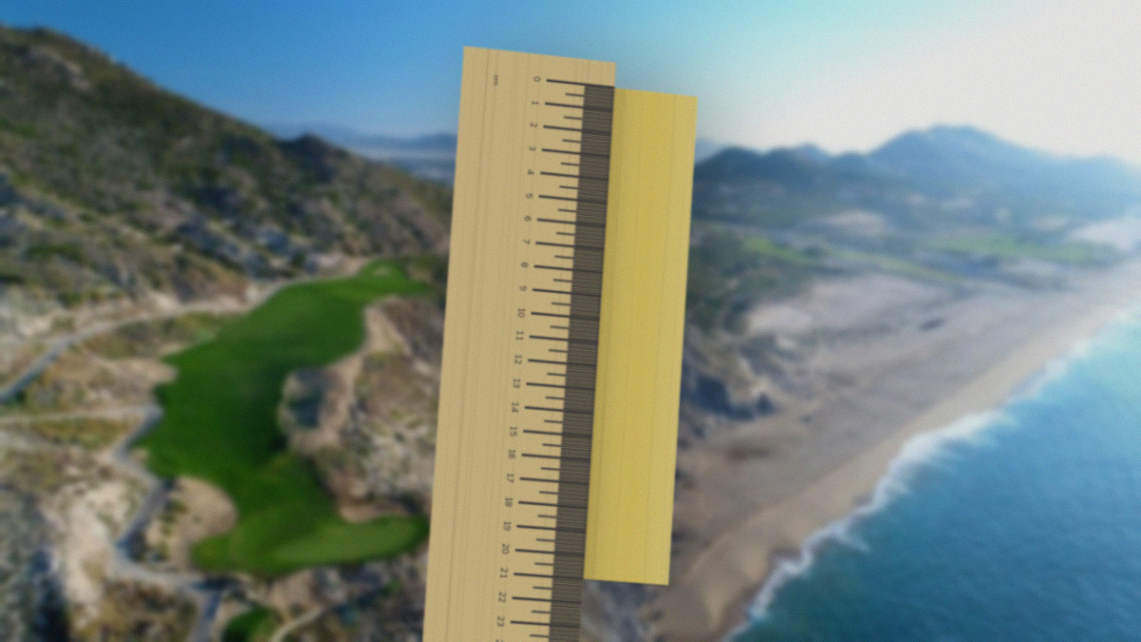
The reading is 21 (cm)
